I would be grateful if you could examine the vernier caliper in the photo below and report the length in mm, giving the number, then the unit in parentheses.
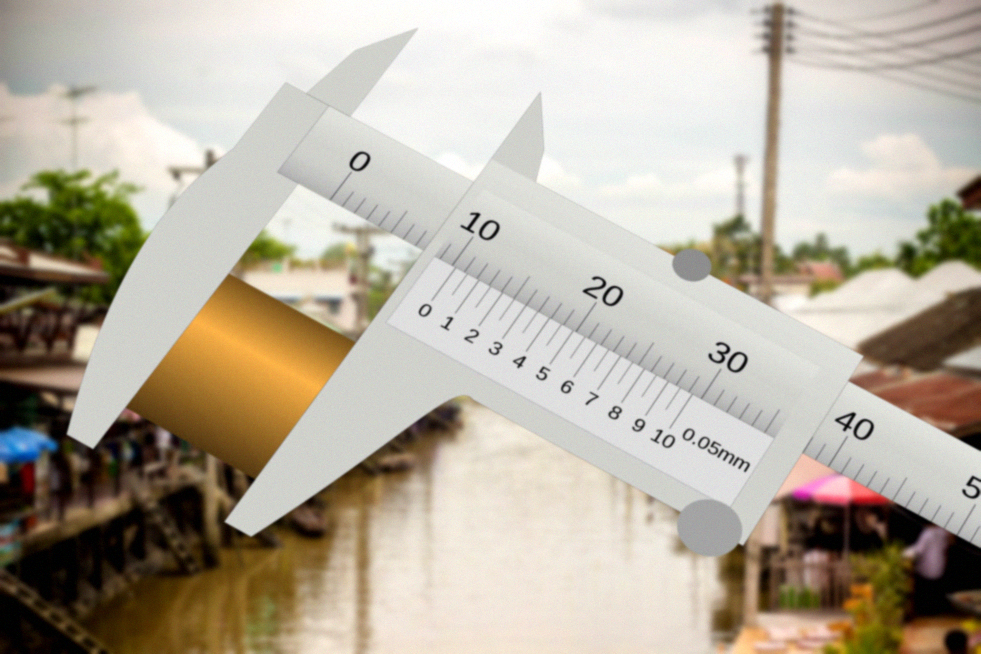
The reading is 10.3 (mm)
